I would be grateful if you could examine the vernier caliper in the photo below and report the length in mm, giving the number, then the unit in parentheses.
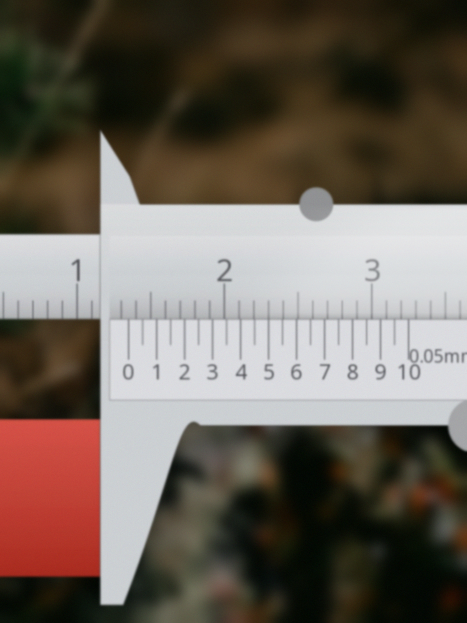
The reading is 13.5 (mm)
